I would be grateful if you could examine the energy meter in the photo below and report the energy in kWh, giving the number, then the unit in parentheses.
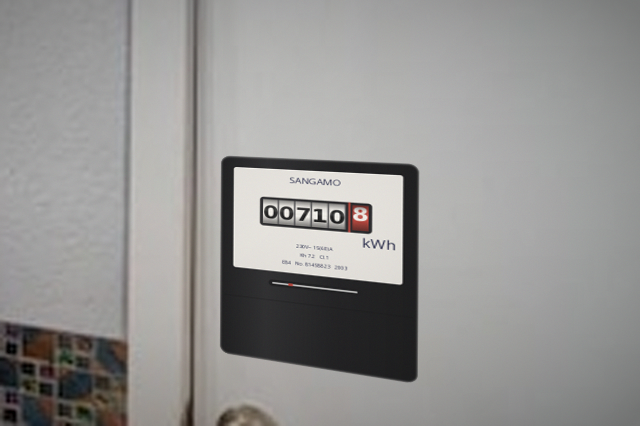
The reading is 710.8 (kWh)
